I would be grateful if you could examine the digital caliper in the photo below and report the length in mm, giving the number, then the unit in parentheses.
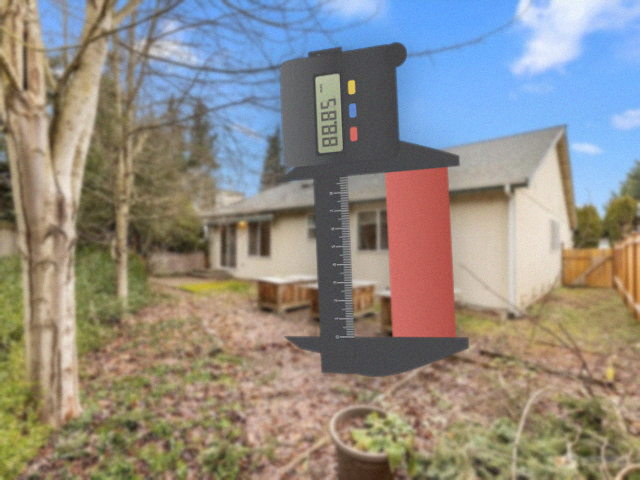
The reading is 88.85 (mm)
